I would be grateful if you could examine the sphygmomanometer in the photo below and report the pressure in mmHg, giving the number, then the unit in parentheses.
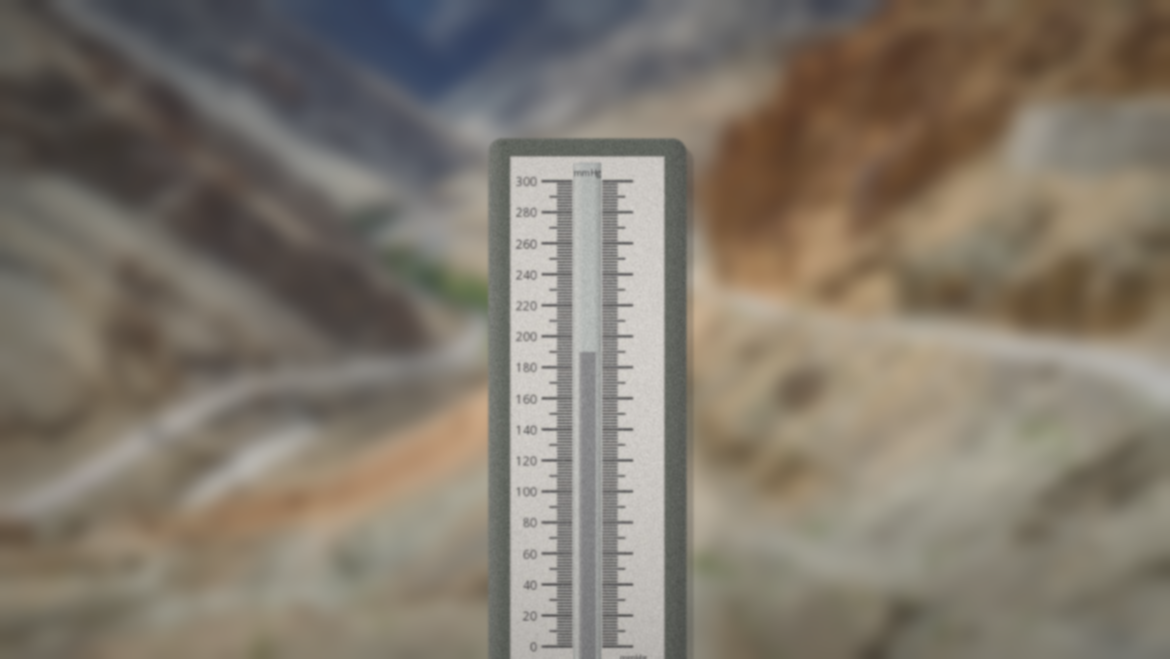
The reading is 190 (mmHg)
